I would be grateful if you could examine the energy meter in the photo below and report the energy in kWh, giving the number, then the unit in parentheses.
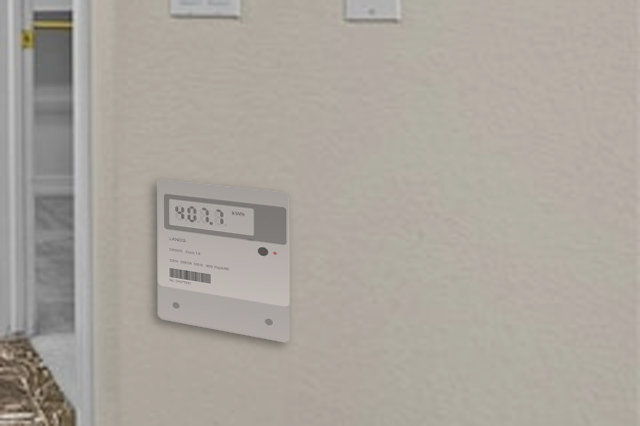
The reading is 407.7 (kWh)
